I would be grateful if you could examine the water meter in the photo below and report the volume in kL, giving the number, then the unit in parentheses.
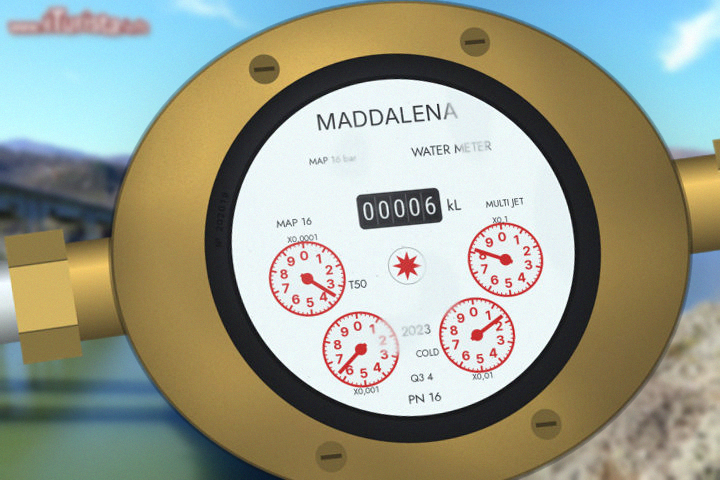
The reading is 6.8163 (kL)
